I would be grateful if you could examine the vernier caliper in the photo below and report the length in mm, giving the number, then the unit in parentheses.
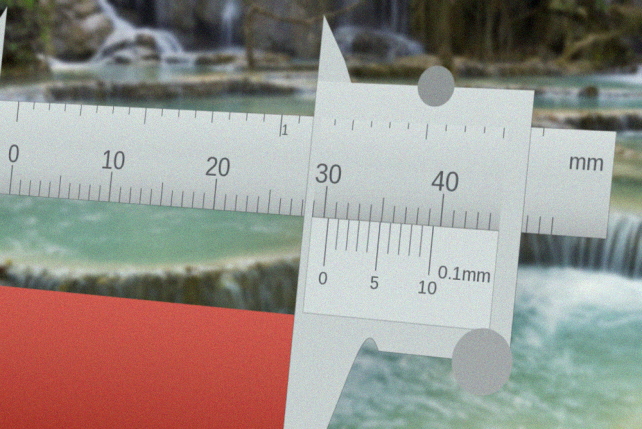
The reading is 30.4 (mm)
